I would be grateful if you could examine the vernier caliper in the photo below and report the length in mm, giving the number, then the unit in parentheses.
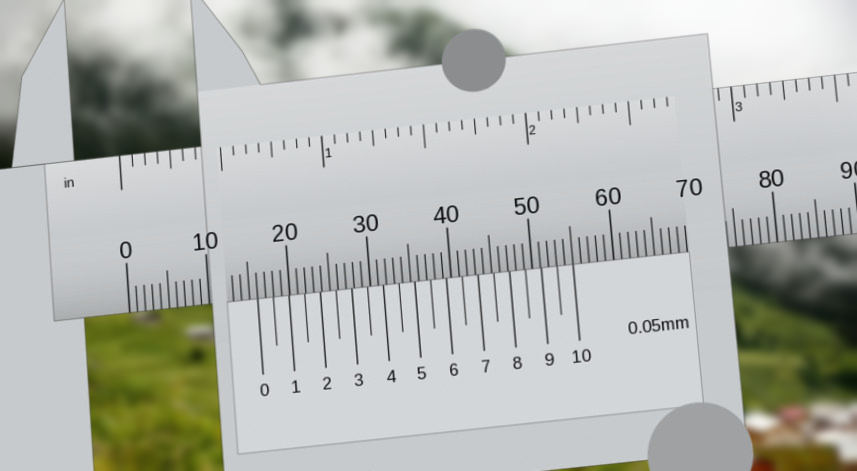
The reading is 16.0 (mm)
